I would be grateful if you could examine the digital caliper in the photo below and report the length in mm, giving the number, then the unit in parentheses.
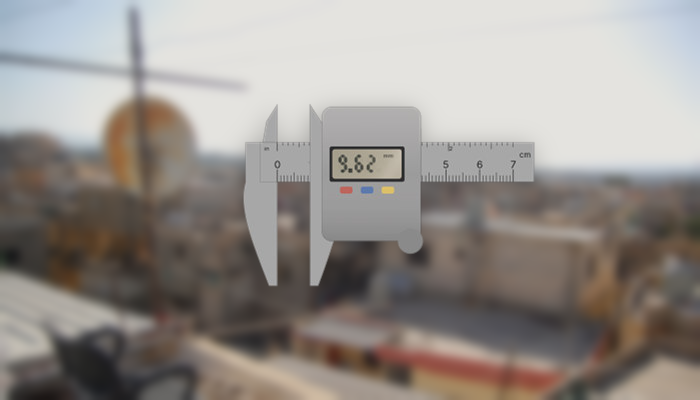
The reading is 9.62 (mm)
